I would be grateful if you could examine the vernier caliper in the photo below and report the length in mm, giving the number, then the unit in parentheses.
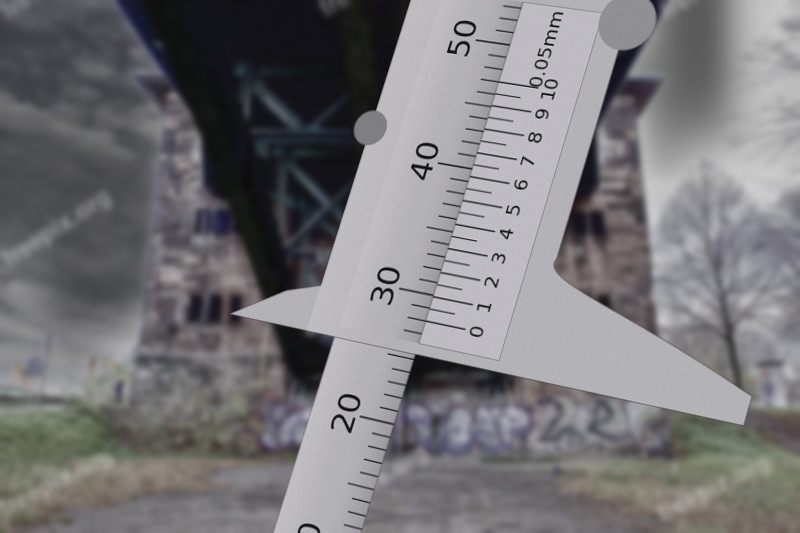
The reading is 28.0 (mm)
